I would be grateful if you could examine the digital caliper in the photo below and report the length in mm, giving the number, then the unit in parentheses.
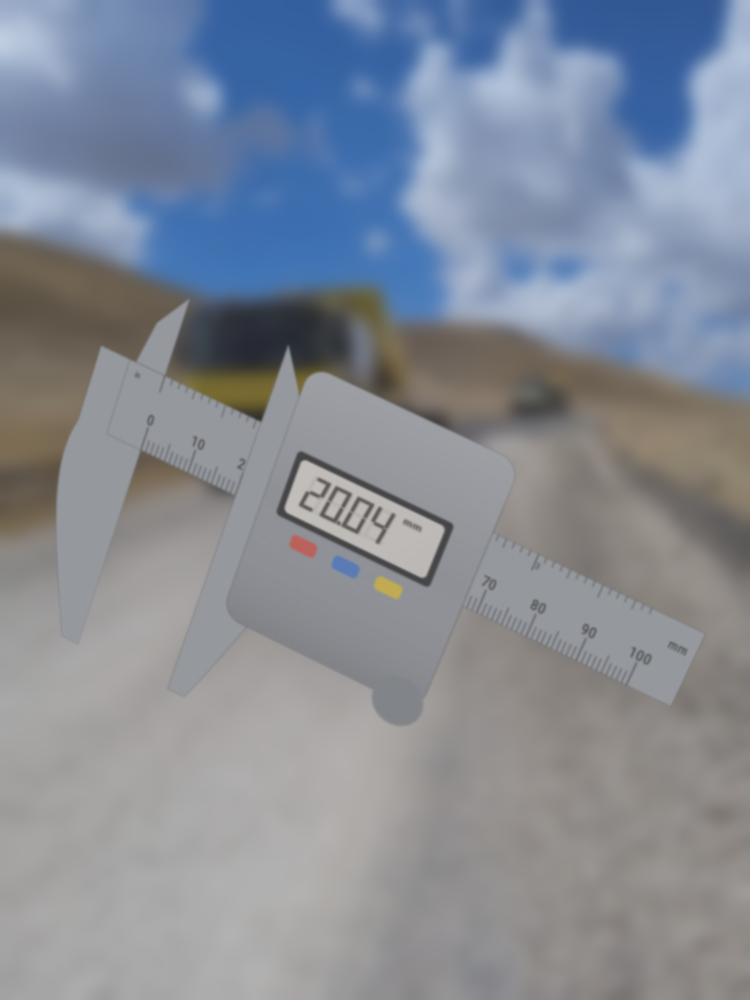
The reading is 20.04 (mm)
